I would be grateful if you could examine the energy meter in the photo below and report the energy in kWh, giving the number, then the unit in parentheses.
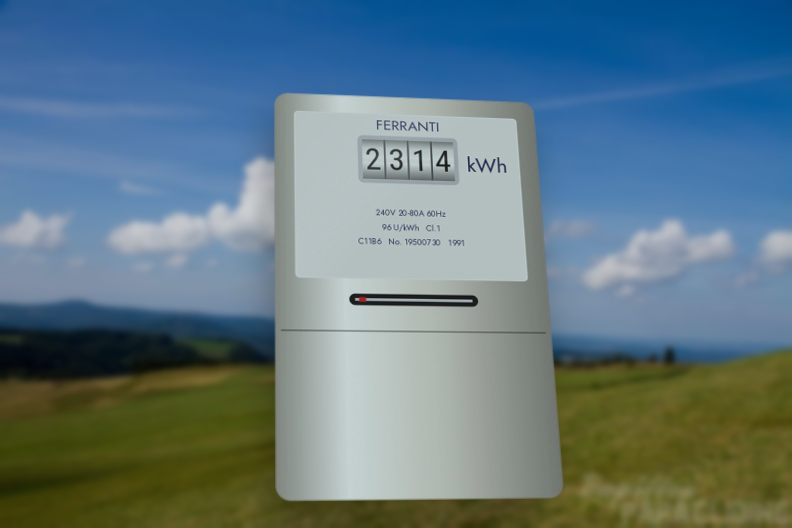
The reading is 2314 (kWh)
